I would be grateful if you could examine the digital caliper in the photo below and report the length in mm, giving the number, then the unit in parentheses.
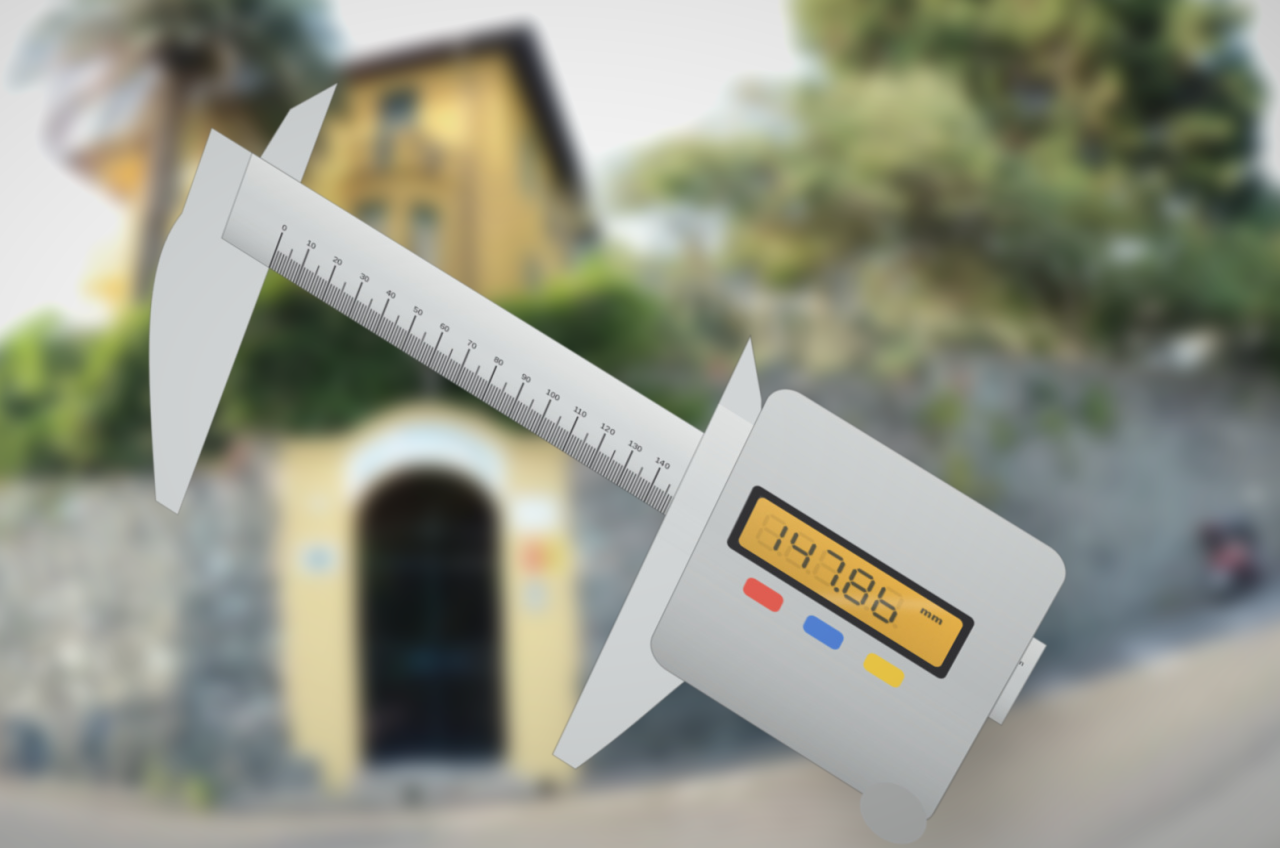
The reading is 147.86 (mm)
